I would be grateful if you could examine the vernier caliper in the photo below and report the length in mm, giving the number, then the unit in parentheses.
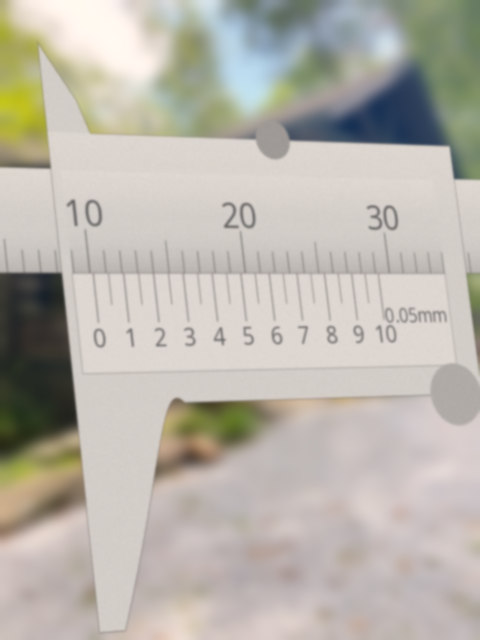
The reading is 10.2 (mm)
